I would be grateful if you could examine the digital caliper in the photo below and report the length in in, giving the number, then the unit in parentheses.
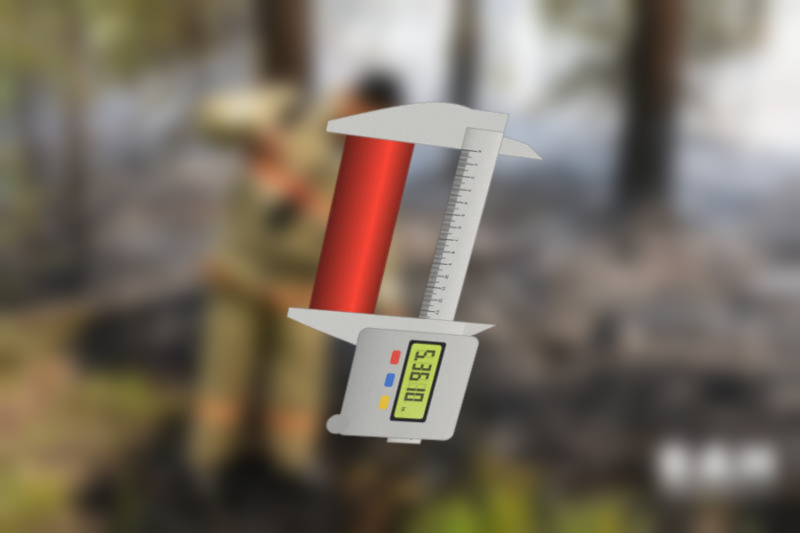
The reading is 5.3610 (in)
